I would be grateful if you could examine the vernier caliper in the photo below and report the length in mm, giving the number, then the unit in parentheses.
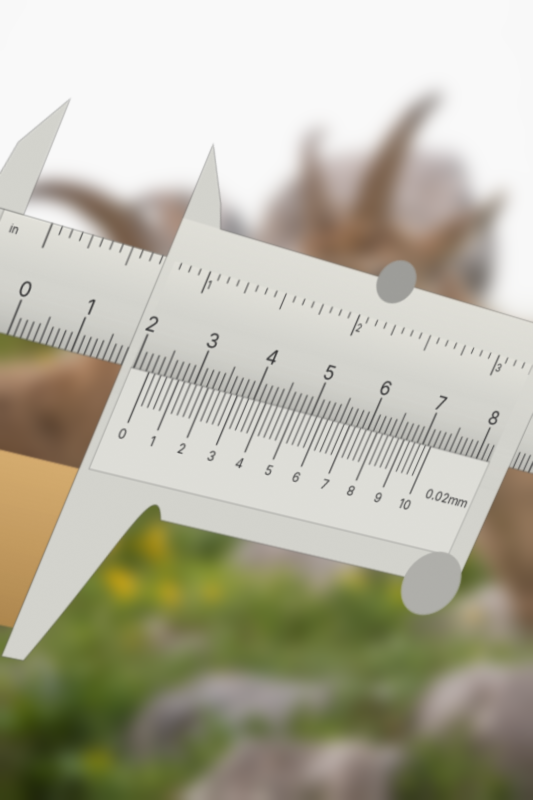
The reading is 22.5 (mm)
